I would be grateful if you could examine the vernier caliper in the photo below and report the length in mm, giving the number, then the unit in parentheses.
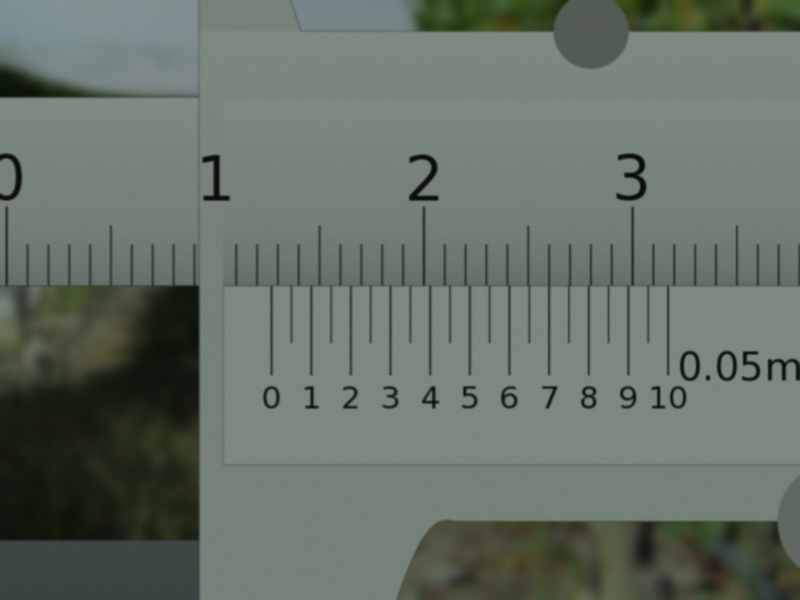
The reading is 12.7 (mm)
